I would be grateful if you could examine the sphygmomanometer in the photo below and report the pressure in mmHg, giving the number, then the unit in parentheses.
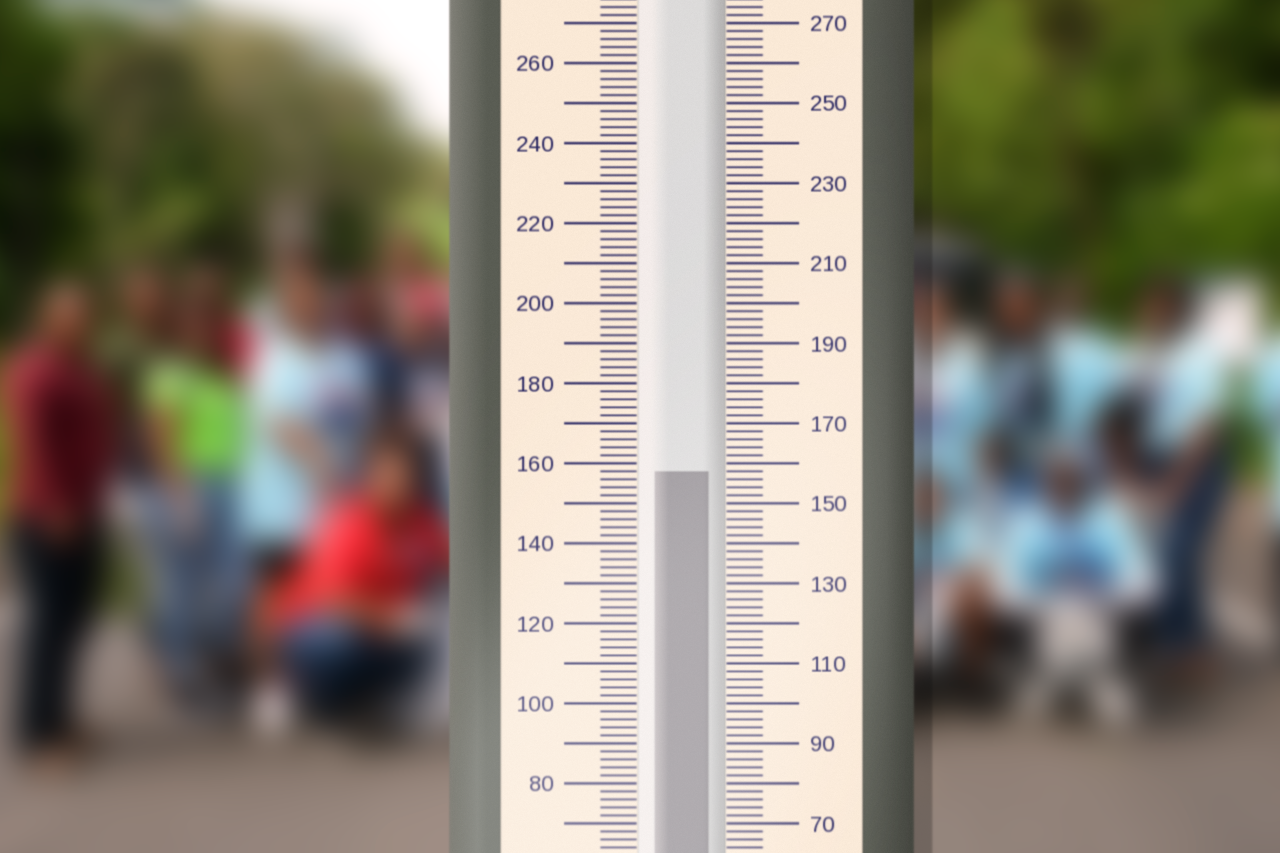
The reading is 158 (mmHg)
